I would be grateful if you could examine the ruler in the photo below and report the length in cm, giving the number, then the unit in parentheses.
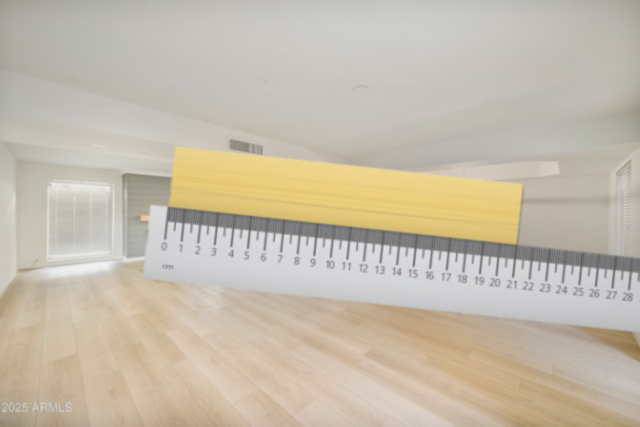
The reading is 21 (cm)
